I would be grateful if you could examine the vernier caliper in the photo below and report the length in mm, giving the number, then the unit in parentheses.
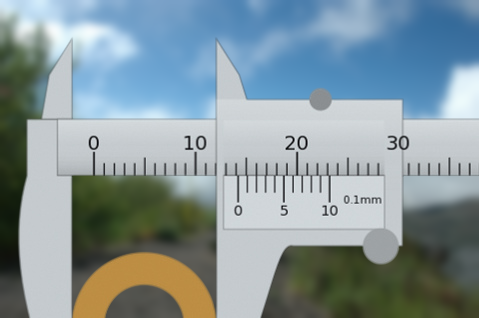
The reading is 14.2 (mm)
